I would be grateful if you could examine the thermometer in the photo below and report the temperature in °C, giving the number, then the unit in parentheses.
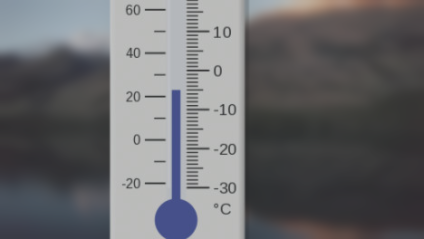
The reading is -5 (°C)
